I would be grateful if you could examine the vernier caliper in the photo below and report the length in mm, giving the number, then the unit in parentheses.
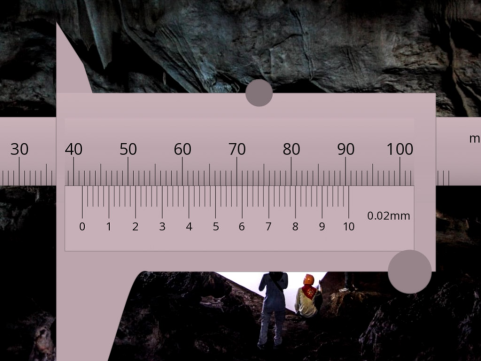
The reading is 41.6 (mm)
